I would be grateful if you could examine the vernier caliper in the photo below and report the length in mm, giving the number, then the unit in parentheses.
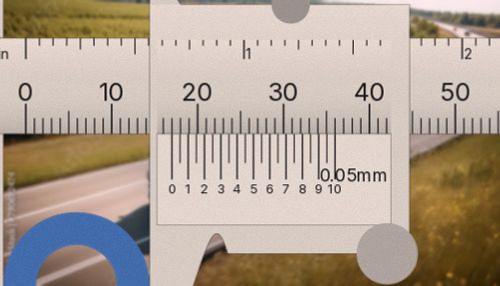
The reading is 17.0 (mm)
